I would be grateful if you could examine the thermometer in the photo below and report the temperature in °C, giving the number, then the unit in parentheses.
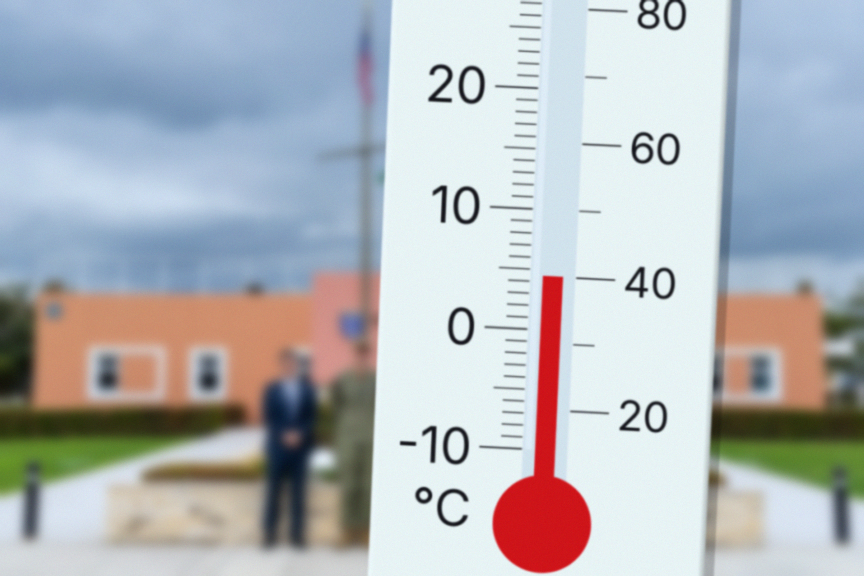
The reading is 4.5 (°C)
